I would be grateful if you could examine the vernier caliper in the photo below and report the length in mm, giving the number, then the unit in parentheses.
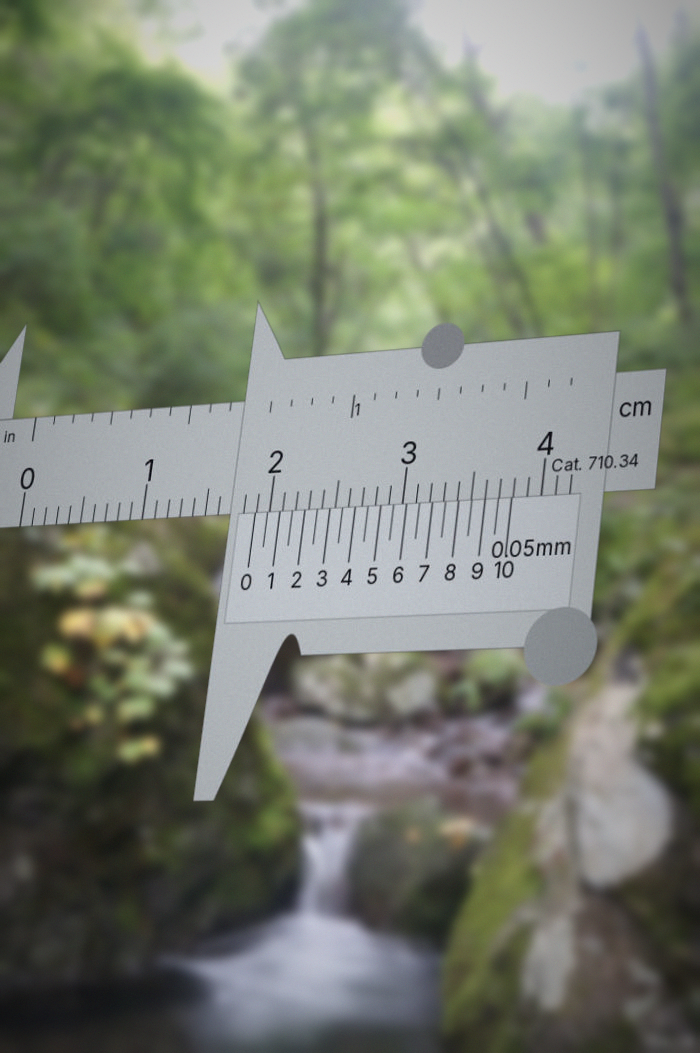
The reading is 18.9 (mm)
